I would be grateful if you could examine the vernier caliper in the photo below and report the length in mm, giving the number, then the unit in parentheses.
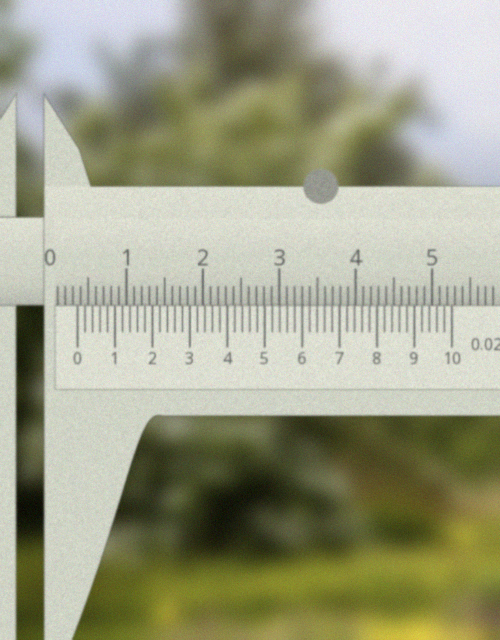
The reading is 3.6 (mm)
